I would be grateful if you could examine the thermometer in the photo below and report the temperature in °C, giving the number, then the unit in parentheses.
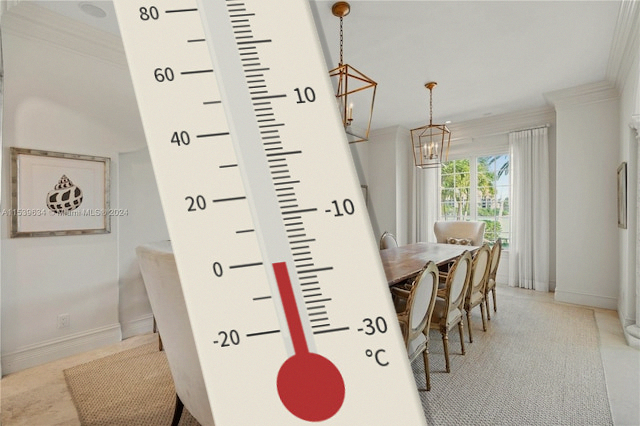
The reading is -18 (°C)
